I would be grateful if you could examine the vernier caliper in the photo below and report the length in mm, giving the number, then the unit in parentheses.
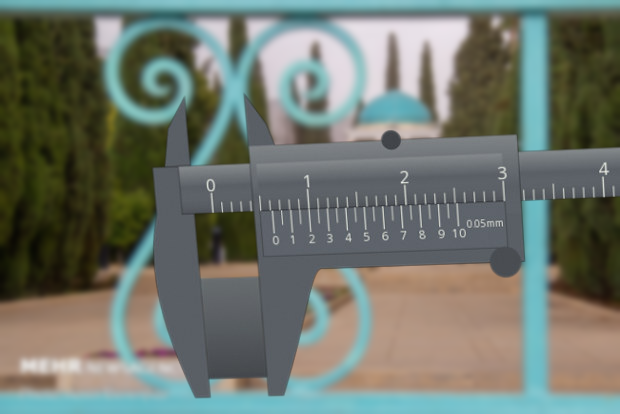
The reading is 6.2 (mm)
